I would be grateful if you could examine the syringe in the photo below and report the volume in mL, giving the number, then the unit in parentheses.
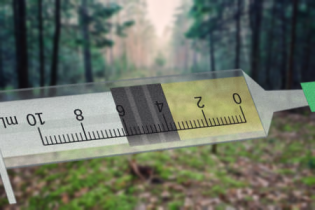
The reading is 3.6 (mL)
